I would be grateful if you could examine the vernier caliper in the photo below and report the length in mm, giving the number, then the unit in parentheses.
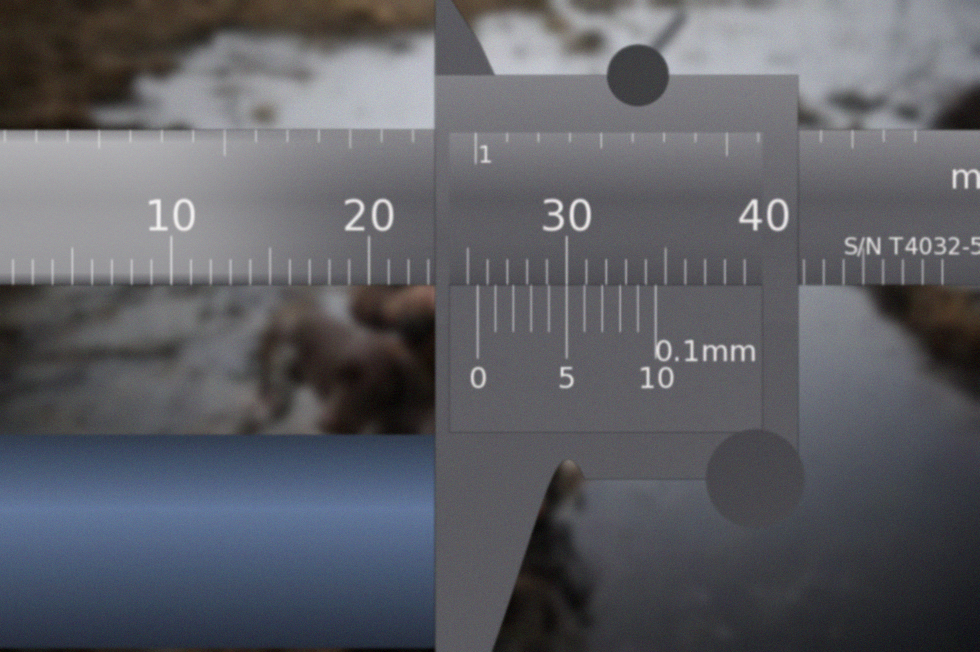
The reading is 25.5 (mm)
